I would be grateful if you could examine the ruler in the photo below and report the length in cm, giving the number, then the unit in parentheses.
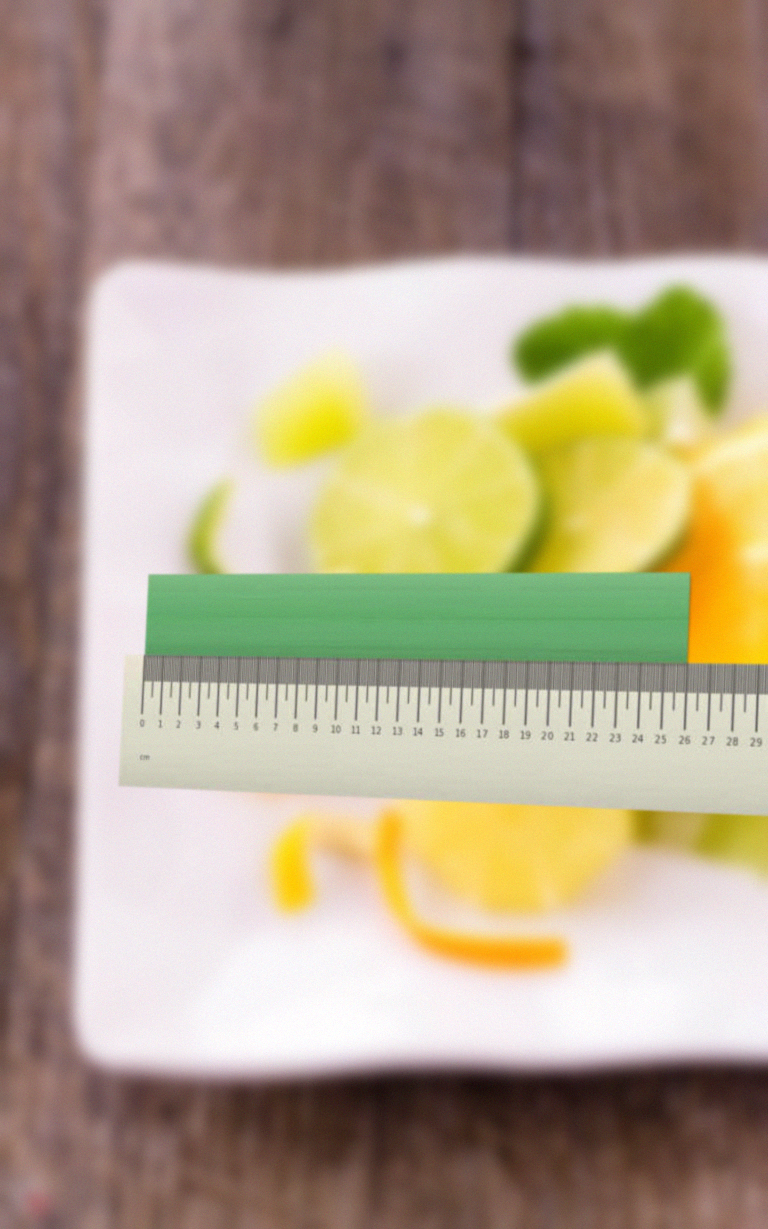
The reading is 26 (cm)
